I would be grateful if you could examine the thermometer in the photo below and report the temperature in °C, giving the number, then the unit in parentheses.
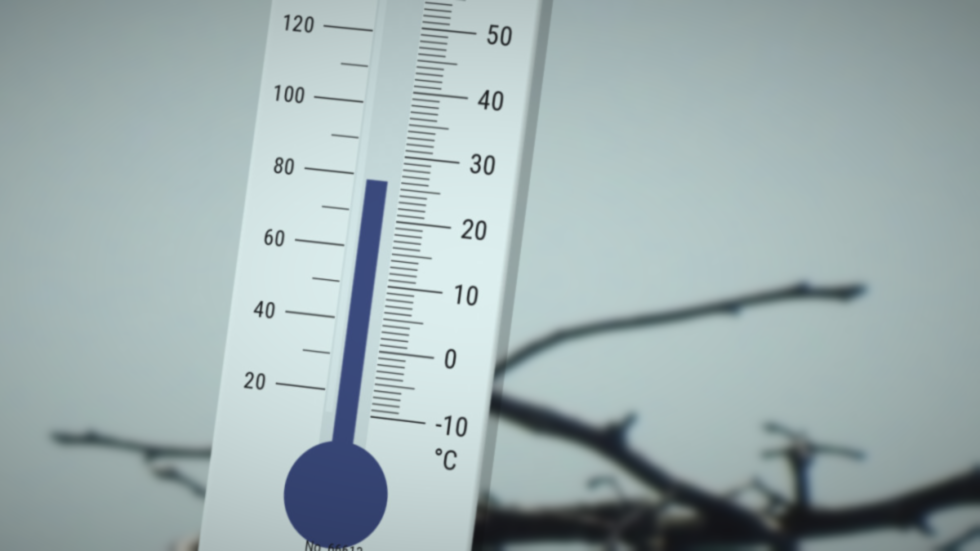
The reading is 26 (°C)
